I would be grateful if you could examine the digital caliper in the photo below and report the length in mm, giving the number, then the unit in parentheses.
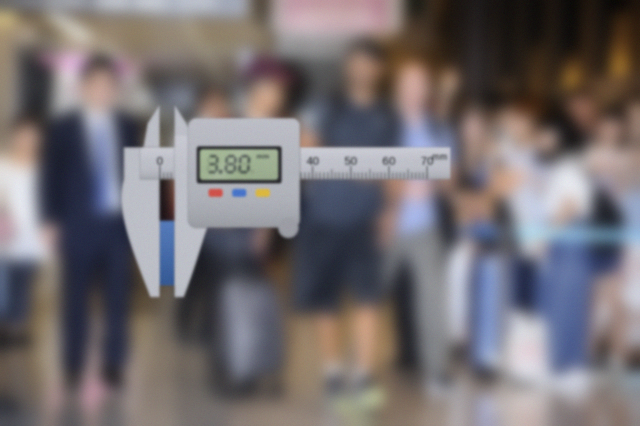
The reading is 3.80 (mm)
